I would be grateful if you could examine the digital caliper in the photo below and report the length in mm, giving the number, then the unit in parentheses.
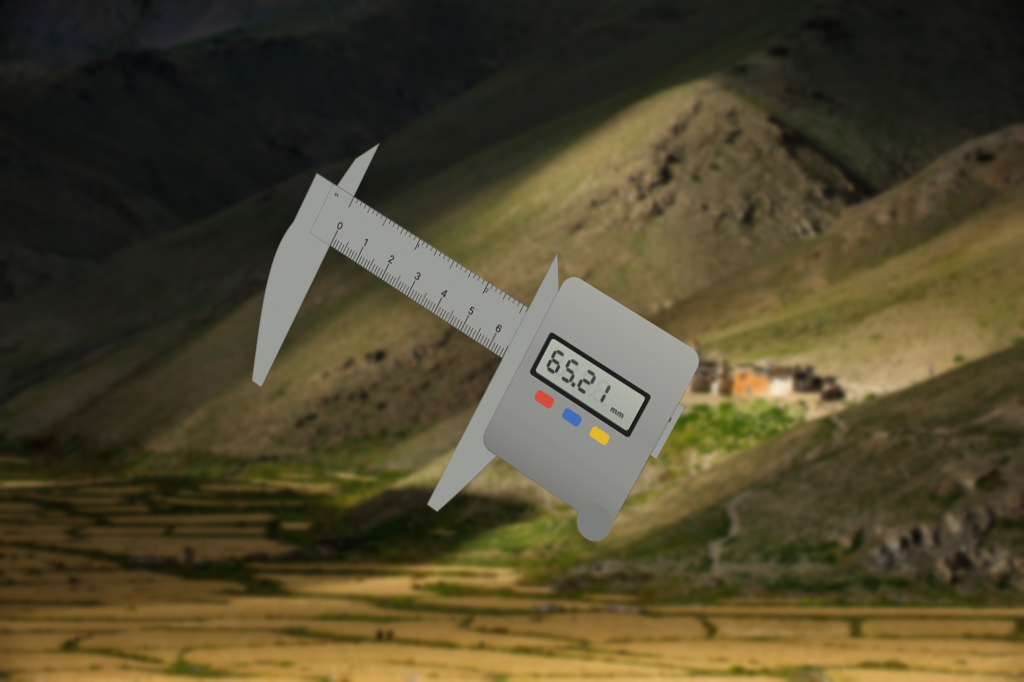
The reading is 65.21 (mm)
